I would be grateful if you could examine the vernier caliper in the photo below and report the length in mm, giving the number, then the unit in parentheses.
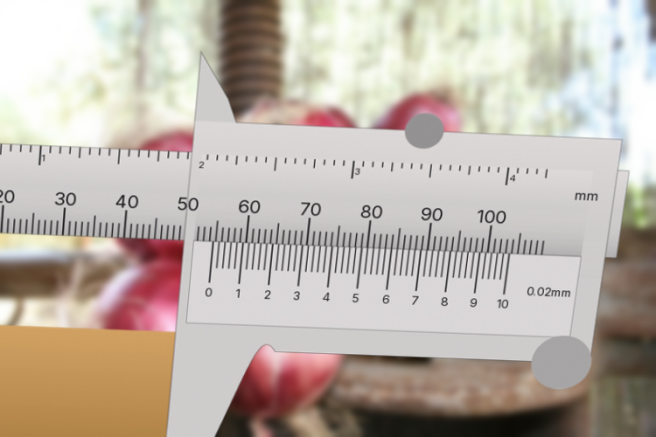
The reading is 54.6 (mm)
